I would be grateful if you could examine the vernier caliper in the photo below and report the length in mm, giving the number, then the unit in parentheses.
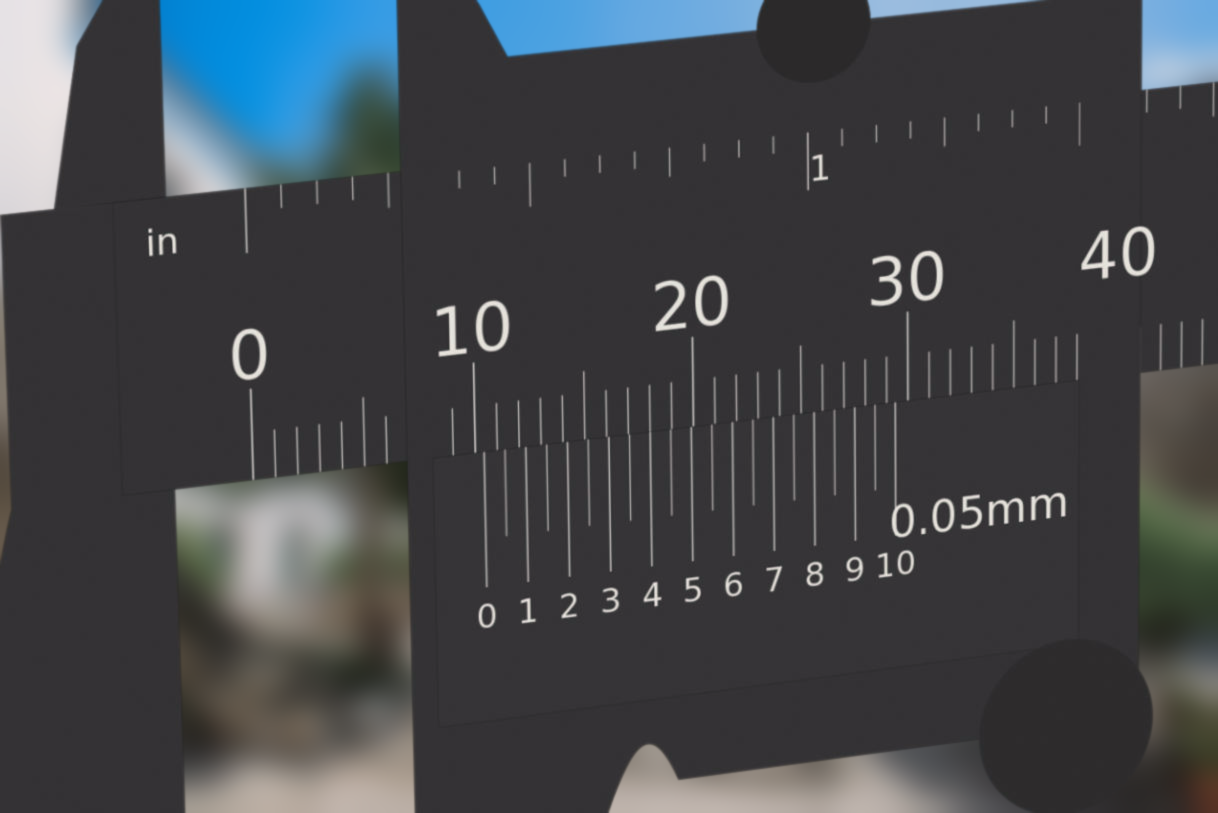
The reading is 10.4 (mm)
